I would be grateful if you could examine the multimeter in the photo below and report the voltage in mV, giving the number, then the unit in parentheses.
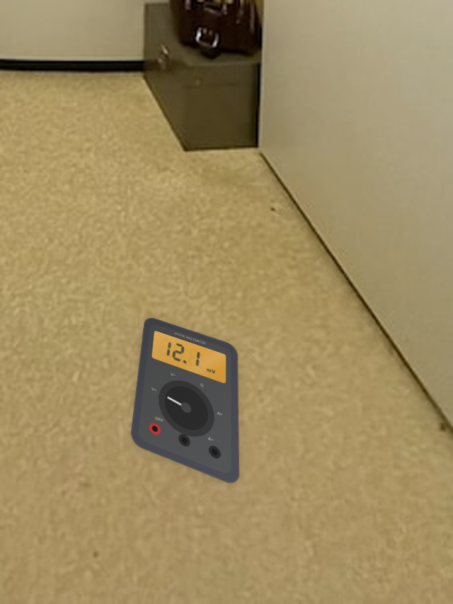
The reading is 12.1 (mV)
